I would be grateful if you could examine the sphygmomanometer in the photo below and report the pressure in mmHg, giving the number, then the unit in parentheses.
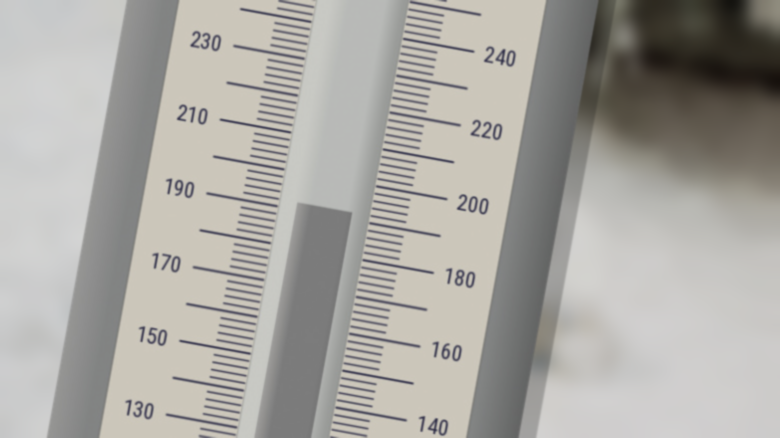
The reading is 192 (mmHg)
